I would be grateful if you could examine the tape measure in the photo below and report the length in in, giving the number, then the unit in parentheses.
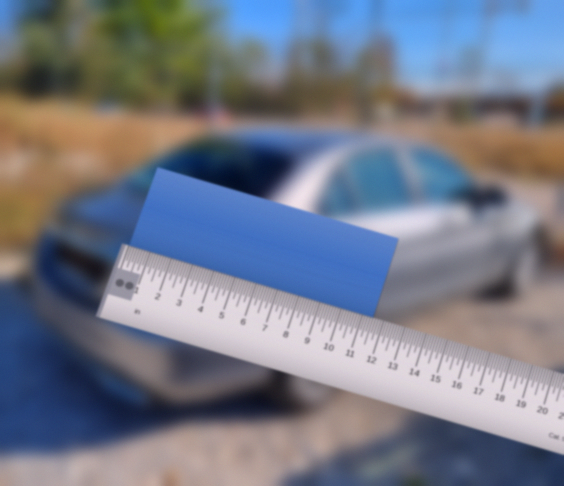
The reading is 11.5 (in)
